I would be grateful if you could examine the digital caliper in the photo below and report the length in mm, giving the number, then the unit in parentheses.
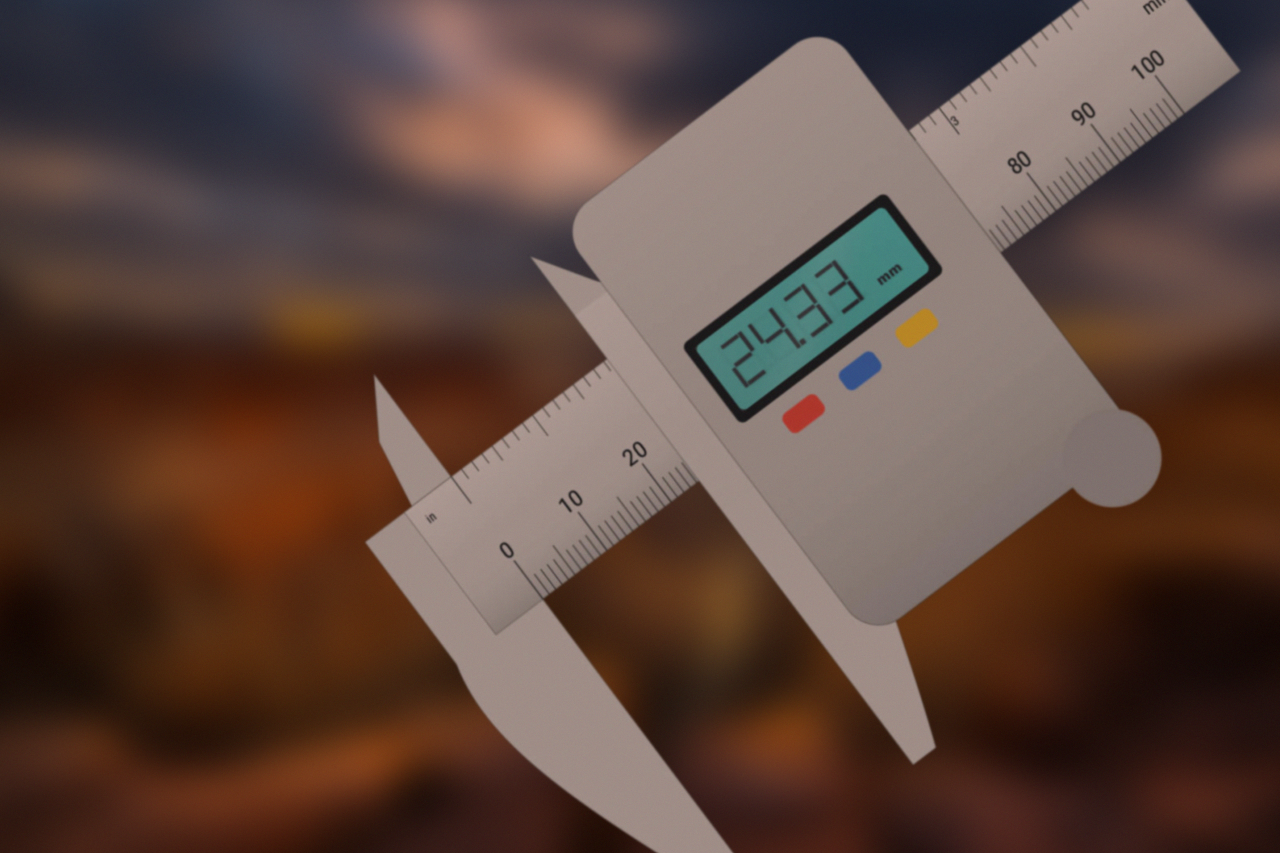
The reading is 24.33 (mm)
